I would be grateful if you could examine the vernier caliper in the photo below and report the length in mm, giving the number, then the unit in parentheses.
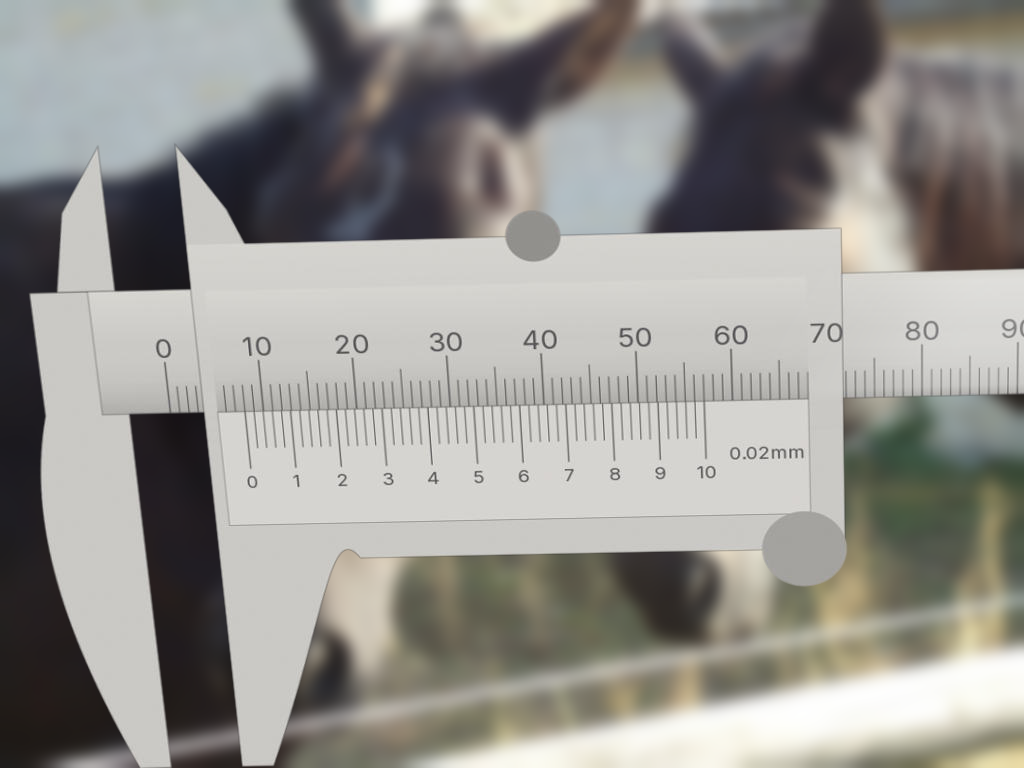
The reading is 8.0 (mm)
